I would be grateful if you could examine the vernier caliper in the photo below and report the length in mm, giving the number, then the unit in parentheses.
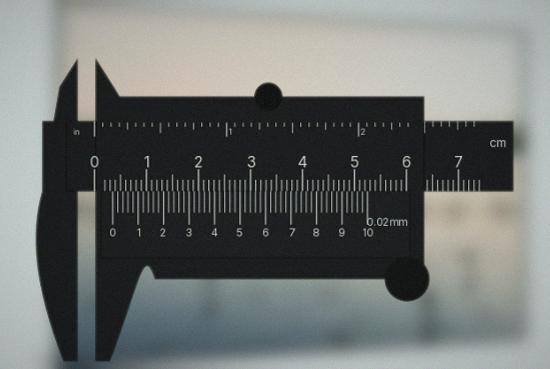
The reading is 3.5 (mm)
